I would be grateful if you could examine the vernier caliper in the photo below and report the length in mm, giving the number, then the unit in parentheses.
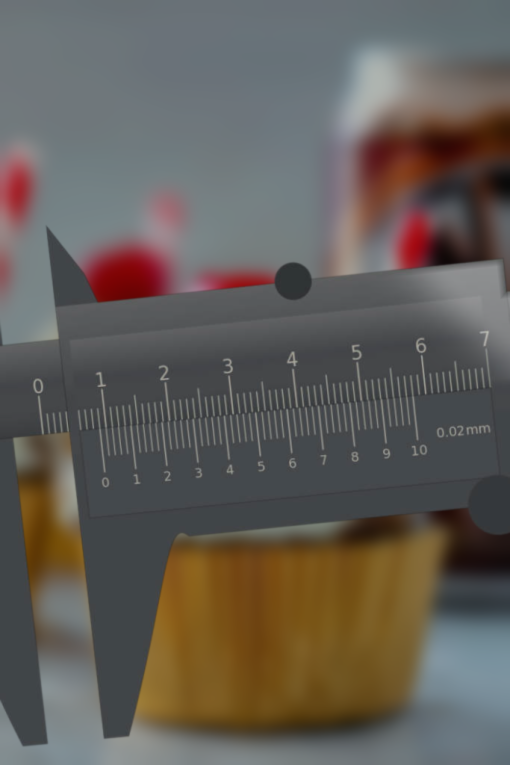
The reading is 9.0 (mm)
